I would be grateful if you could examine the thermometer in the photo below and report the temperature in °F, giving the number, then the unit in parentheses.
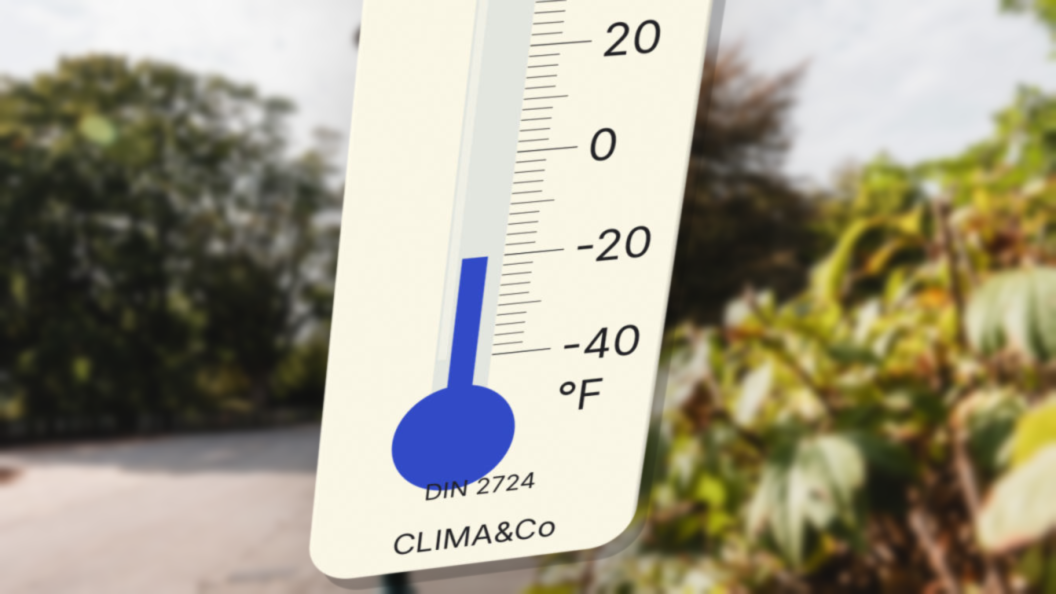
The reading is -20 (°F)
